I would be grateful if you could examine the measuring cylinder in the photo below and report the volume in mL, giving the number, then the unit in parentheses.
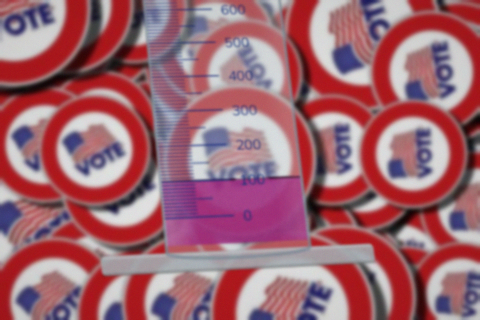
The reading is 100 (mL)
